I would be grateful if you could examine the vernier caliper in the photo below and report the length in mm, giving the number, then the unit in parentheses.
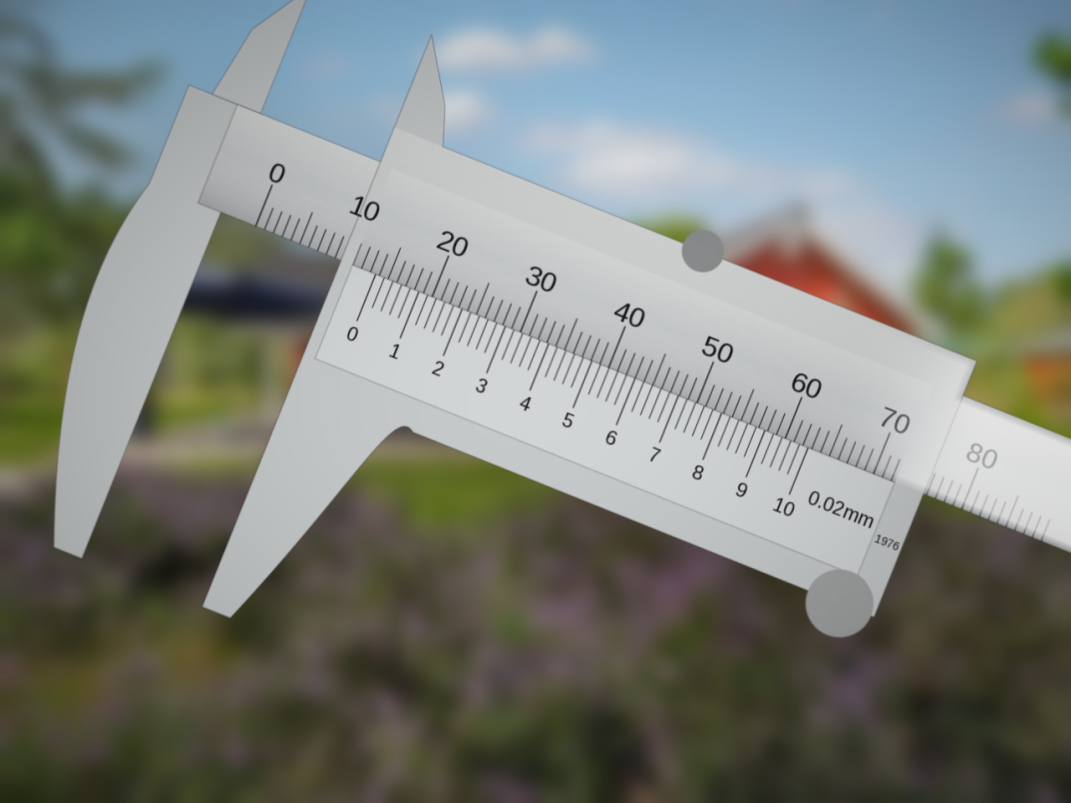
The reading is 13.6 (mm)
